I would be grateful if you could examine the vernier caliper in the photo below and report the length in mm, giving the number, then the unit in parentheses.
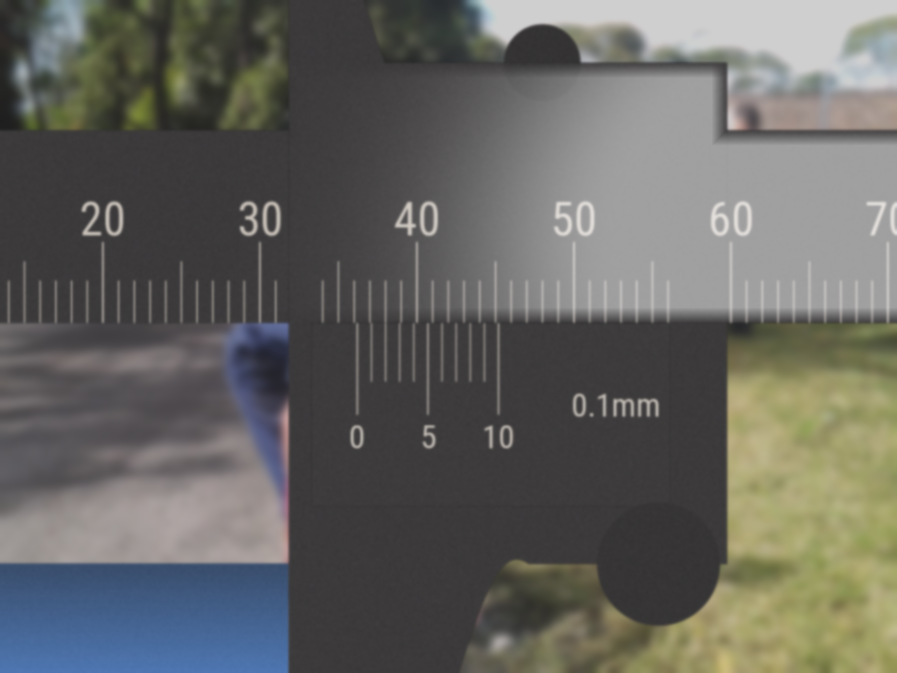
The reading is 36.2 (mm)
